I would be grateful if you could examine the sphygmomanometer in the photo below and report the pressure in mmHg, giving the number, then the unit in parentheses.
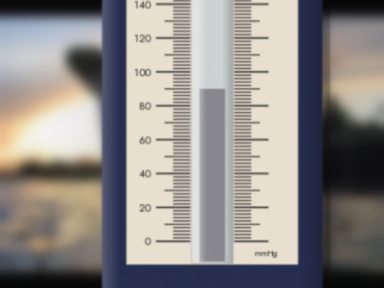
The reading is 90 (mmHg)
